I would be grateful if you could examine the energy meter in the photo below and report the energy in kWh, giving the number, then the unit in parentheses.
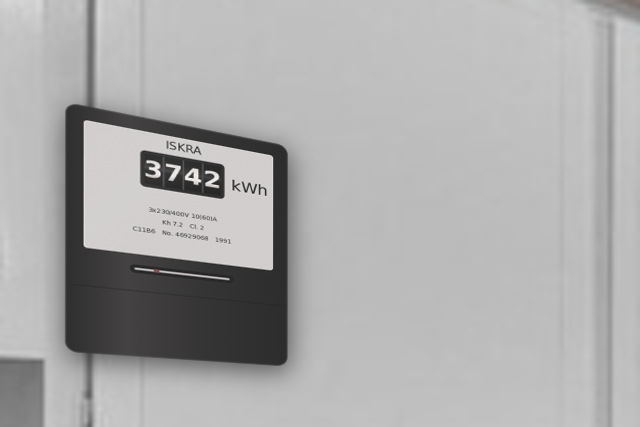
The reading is 3742 (kWh)
